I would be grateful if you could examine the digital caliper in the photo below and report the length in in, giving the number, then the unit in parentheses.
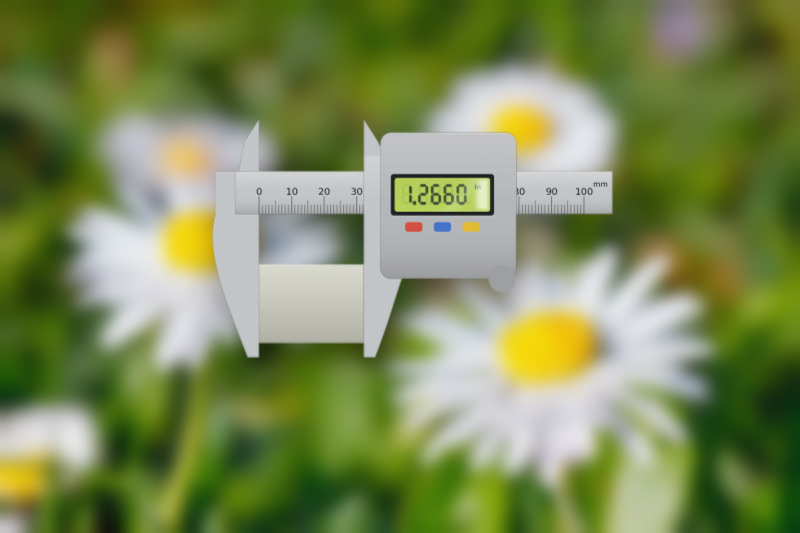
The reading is 1.2660 (in)
